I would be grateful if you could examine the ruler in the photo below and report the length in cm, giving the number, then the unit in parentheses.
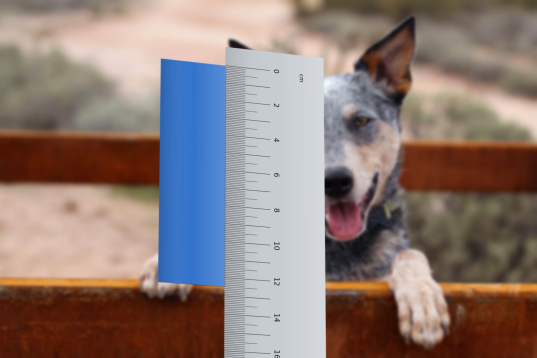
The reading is 12.5 (cm)
